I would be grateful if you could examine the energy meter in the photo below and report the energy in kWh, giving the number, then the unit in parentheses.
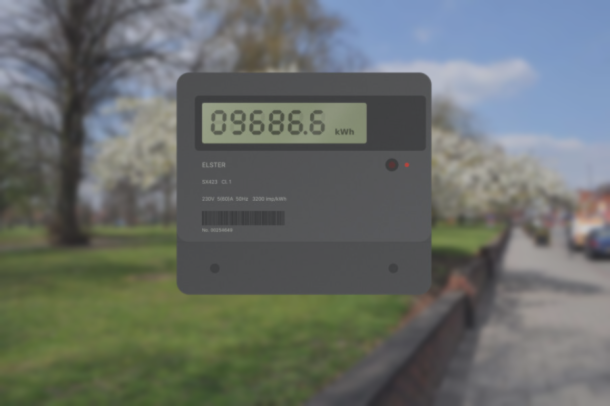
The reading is 9686.6 (kWh)
